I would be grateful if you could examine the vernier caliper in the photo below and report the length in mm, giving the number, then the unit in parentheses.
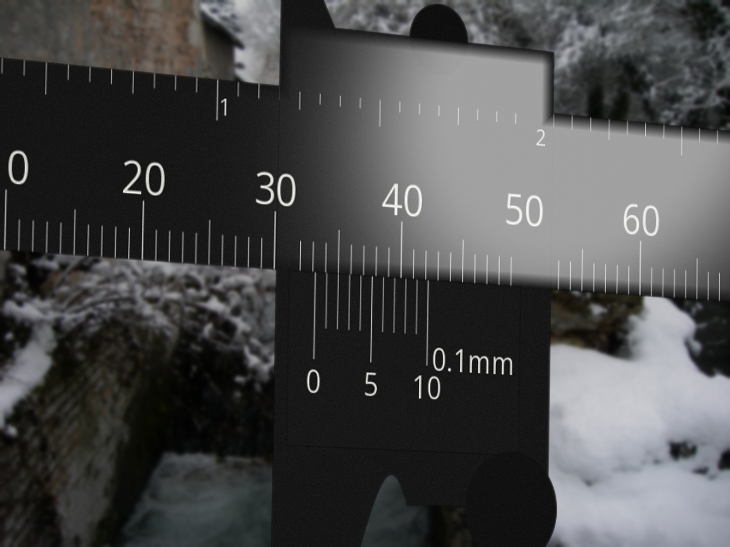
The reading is 33.2 (mm)
